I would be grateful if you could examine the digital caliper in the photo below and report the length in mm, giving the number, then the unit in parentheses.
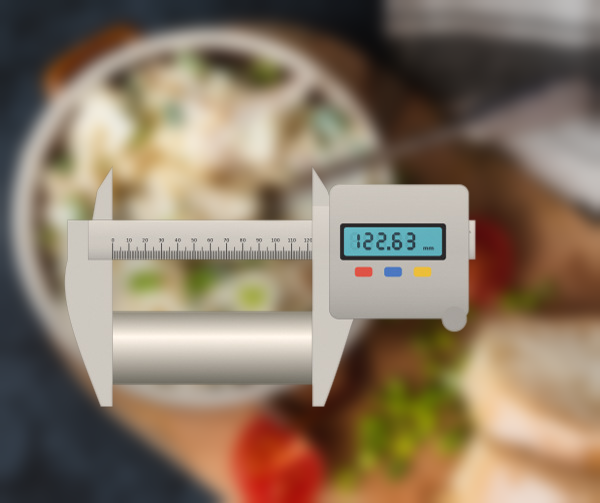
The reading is 122.63 (mm)
